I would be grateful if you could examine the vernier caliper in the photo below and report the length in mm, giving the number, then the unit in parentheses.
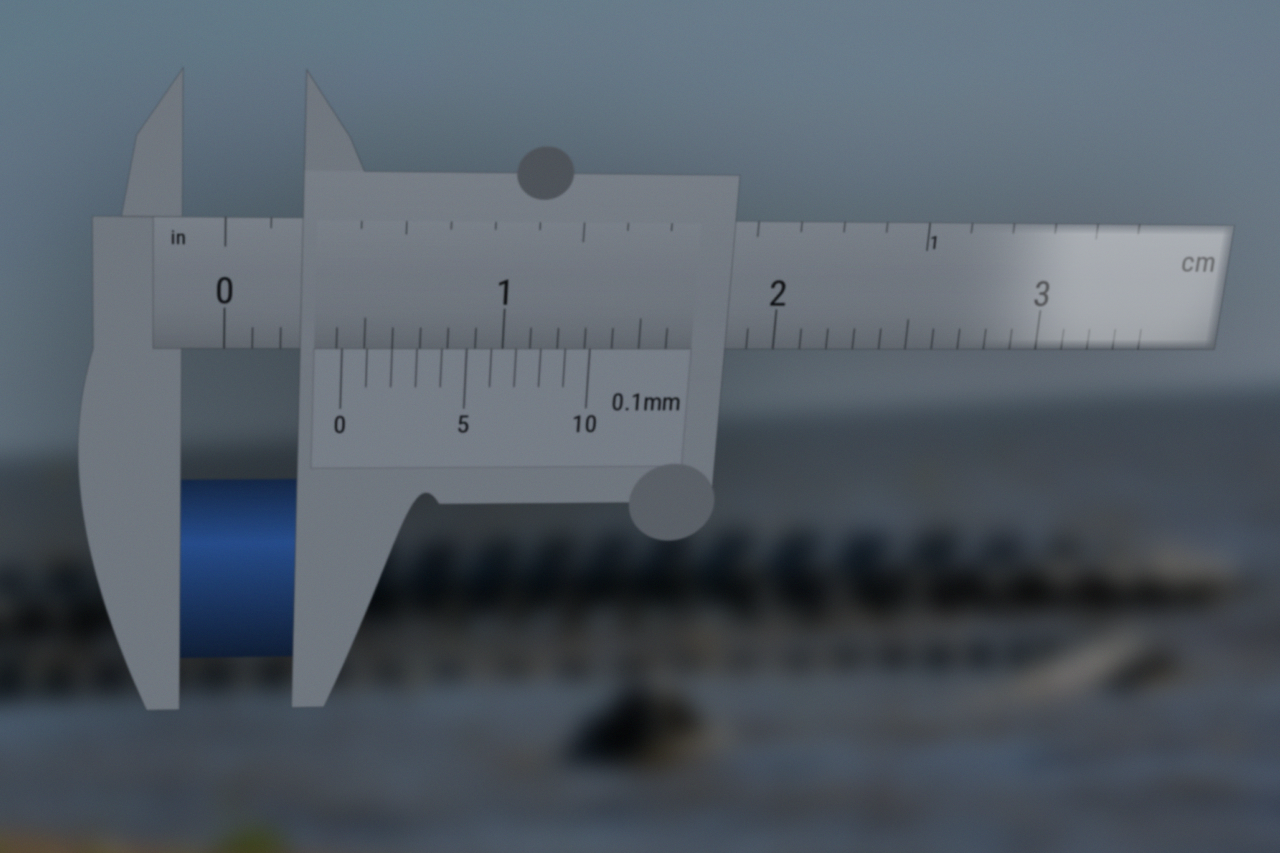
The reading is 4.2 (mm)
